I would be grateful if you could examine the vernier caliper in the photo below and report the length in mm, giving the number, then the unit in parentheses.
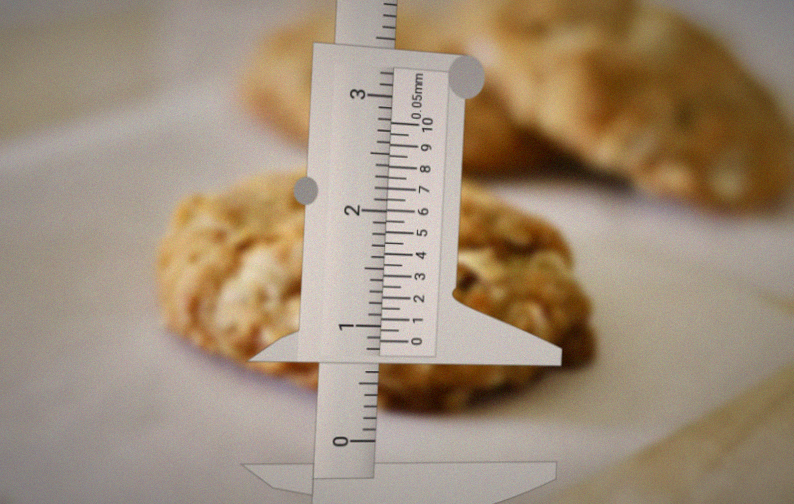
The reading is 8.7 (mm)
